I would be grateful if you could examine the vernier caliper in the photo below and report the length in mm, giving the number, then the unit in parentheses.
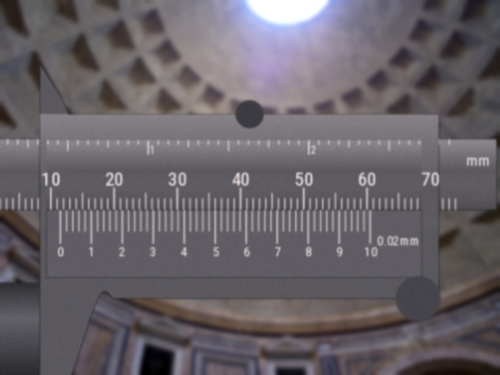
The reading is 11.5 (mm)
